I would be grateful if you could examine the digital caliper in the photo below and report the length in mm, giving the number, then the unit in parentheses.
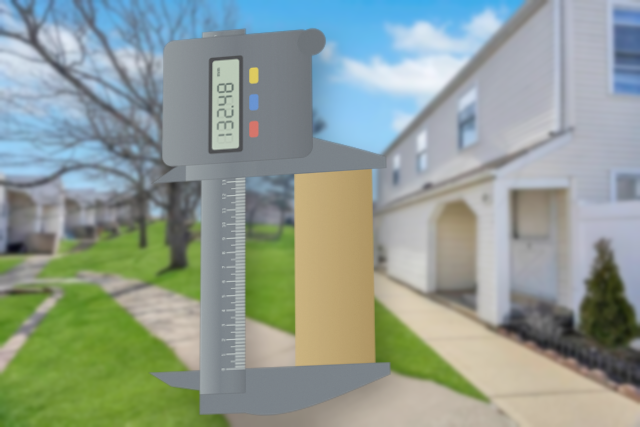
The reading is 132.48 (mm)
